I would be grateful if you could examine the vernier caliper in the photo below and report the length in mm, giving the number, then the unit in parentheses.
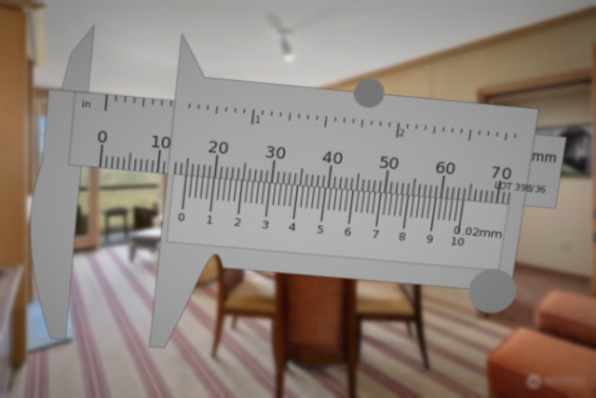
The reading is 15.0 (mm)
